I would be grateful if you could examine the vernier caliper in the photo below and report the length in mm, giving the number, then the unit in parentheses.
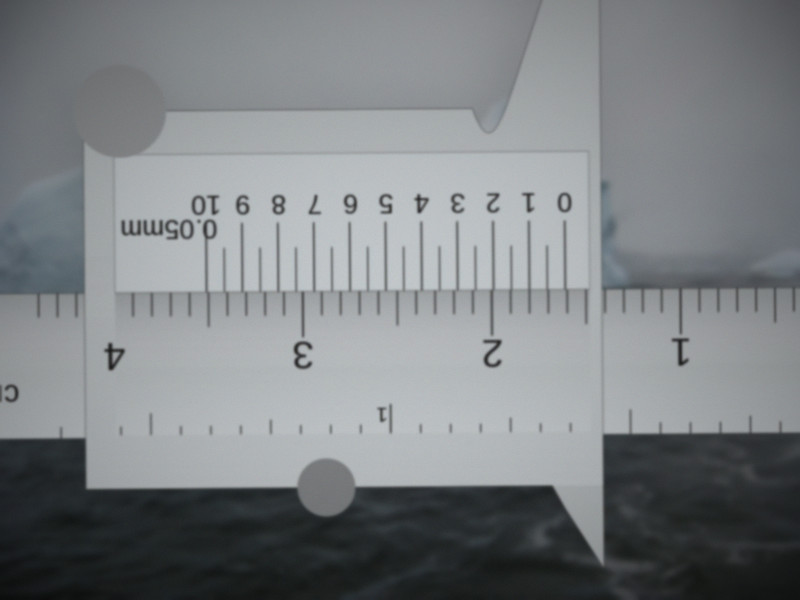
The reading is 16.1 (mm)
